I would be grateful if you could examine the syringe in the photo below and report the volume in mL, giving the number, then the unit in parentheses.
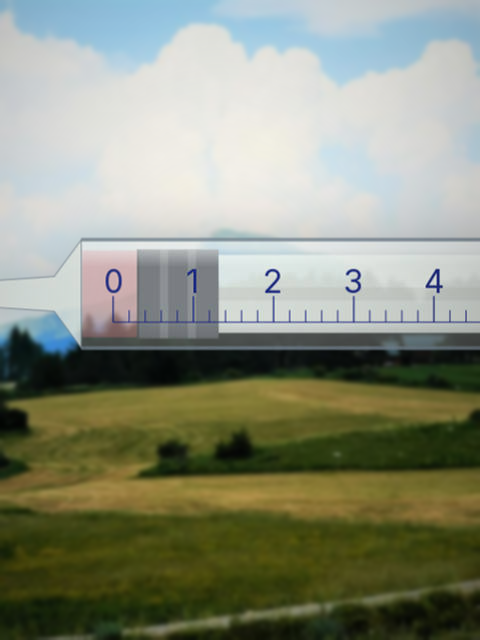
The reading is 0.3 (mL)
